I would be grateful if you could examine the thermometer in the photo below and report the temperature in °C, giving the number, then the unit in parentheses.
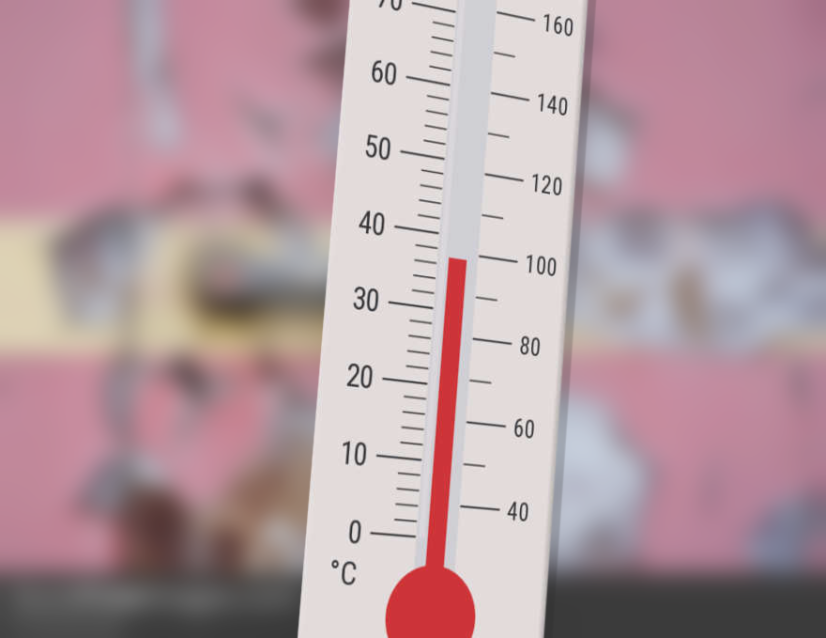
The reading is 37 (°C)
